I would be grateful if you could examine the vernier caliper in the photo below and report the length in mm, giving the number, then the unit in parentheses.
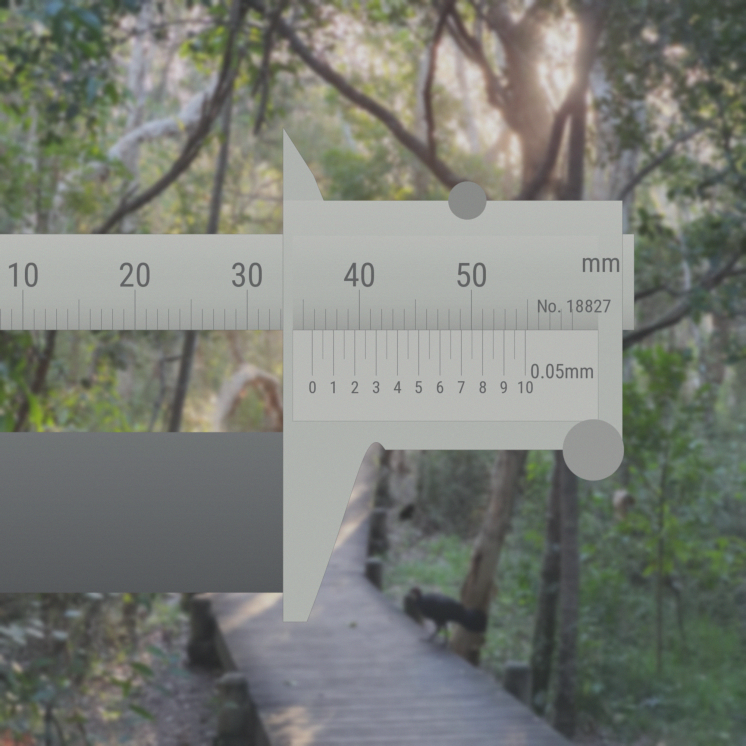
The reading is 35.8 (mm)
